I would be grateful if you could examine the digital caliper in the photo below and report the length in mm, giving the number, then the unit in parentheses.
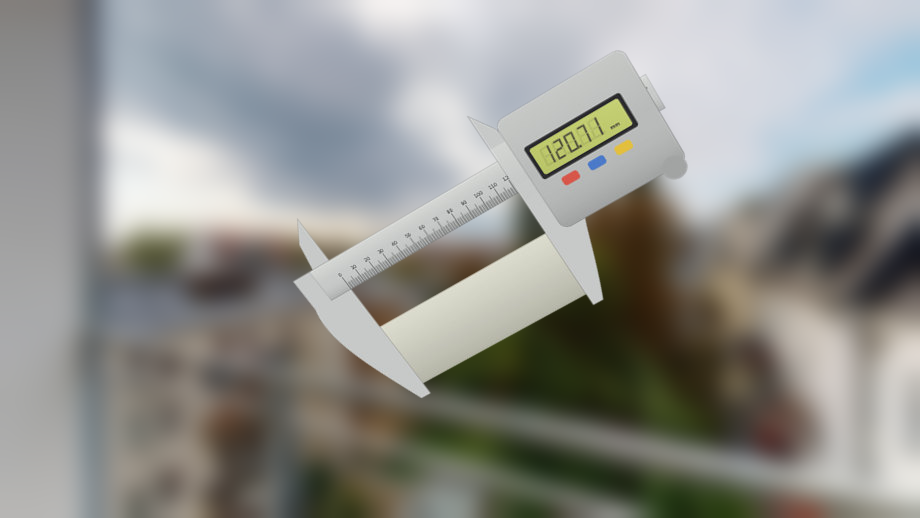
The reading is 120.71 (mm)
